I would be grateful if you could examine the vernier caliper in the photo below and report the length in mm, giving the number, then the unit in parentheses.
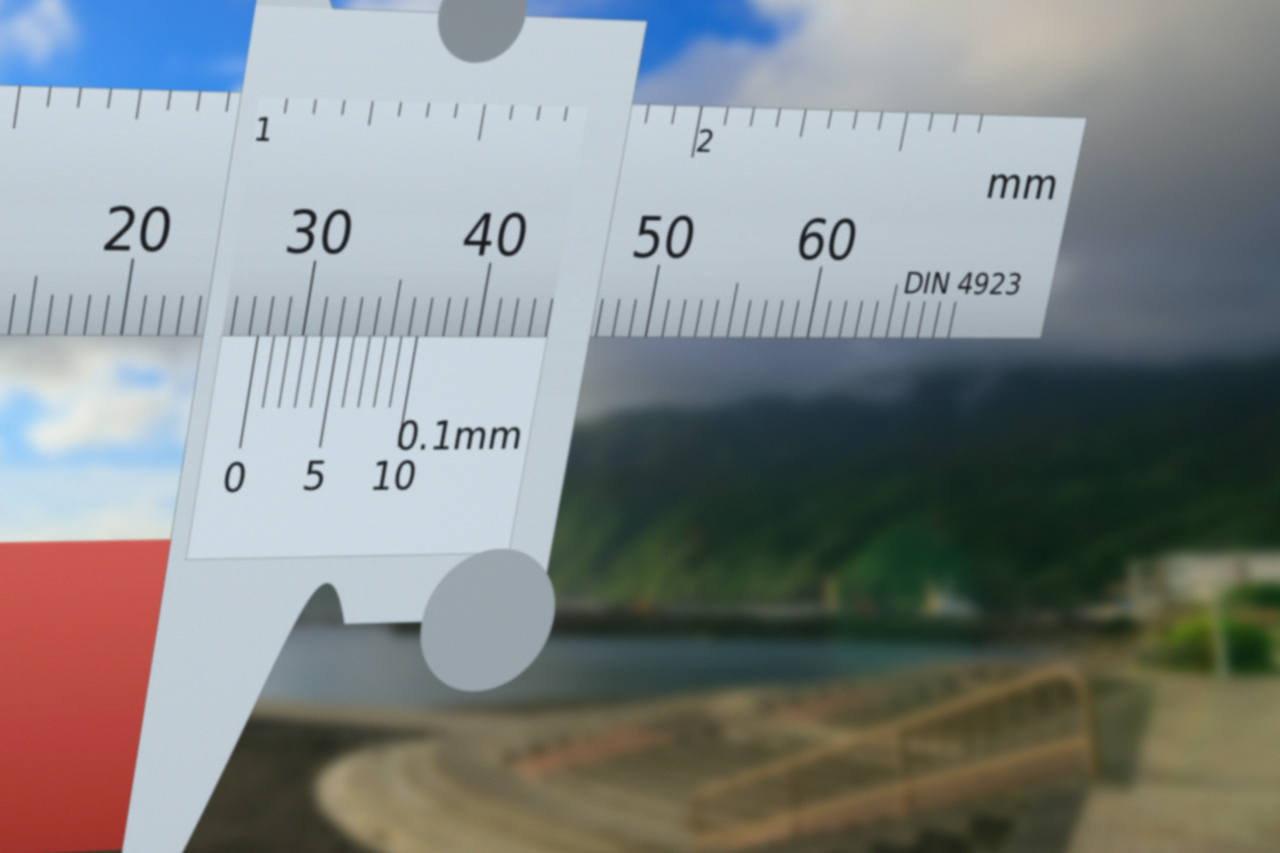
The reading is 27.5 (mm)
